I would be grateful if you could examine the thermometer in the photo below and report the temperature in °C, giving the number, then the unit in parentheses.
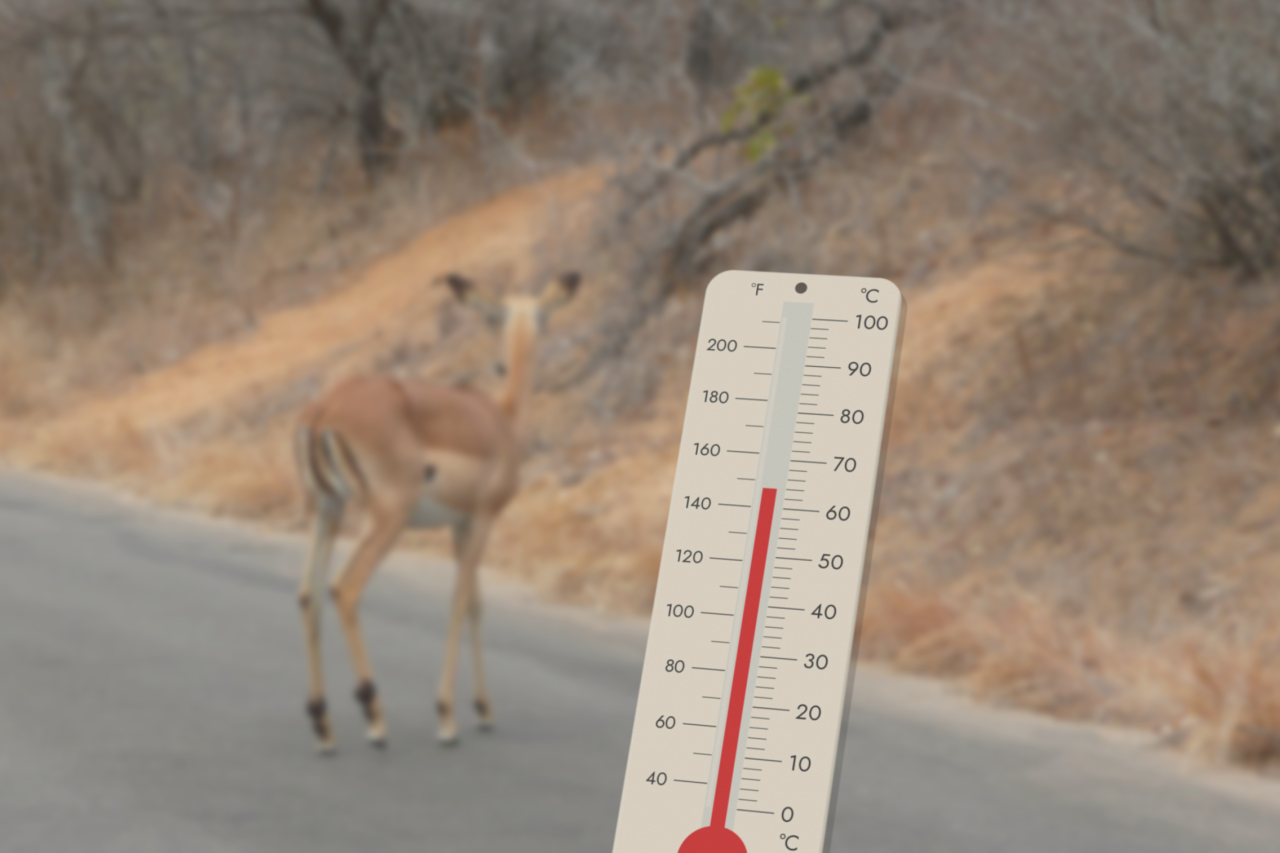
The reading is 64 (°C)
